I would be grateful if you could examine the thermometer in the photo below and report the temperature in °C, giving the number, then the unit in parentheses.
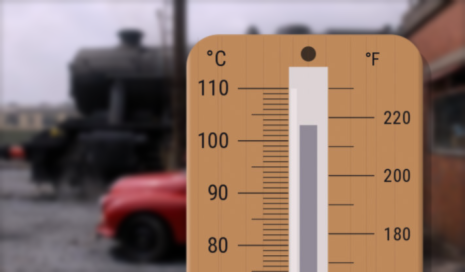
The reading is 103 (°C)
